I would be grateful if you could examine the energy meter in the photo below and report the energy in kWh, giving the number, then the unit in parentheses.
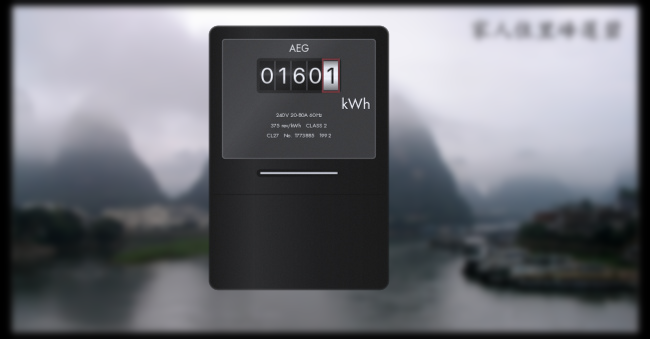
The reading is 160.1 (kWh)
